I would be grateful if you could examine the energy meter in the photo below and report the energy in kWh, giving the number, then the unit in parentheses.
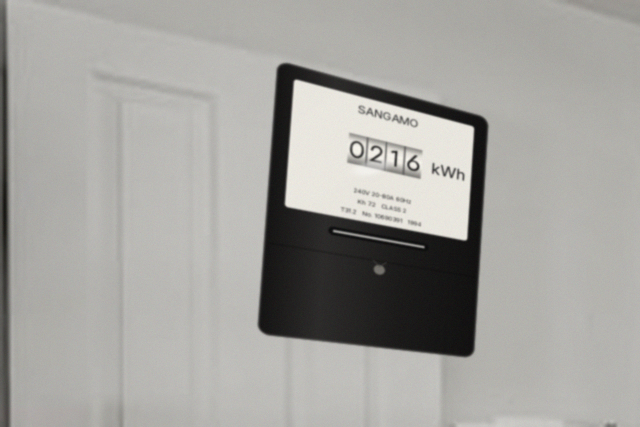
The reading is 216 (kWh)
